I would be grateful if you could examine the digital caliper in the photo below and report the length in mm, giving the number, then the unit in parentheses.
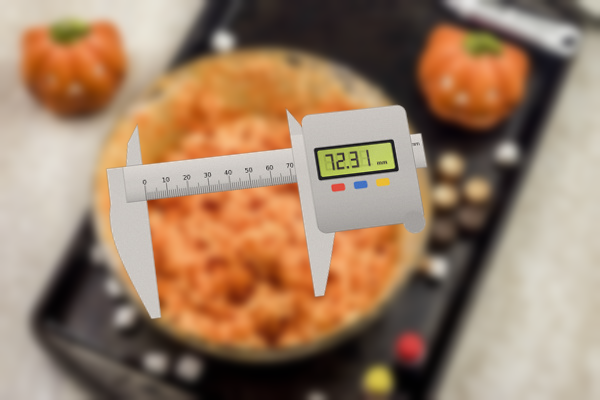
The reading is 72.31 (mm)
